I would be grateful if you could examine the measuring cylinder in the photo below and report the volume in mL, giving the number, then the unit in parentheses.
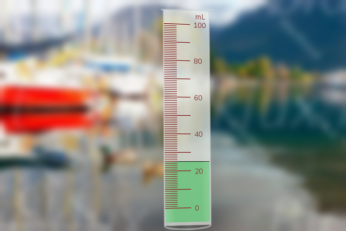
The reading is 25 (mL)
